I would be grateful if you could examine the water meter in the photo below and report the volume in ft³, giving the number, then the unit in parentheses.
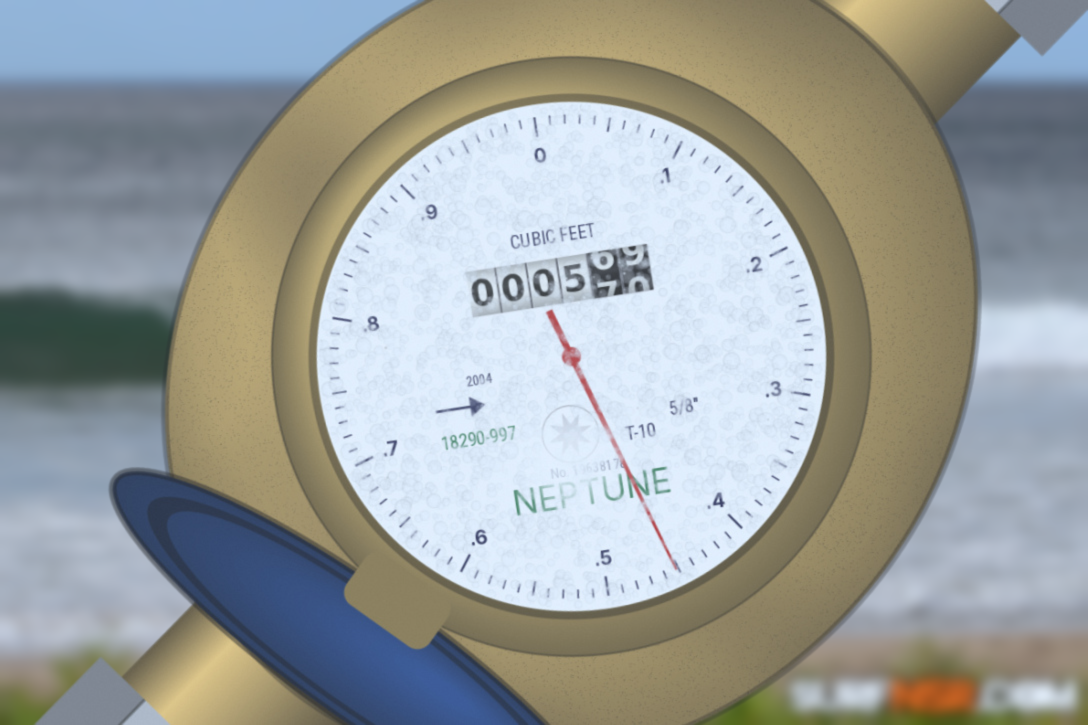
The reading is 569.45 (ft³)
